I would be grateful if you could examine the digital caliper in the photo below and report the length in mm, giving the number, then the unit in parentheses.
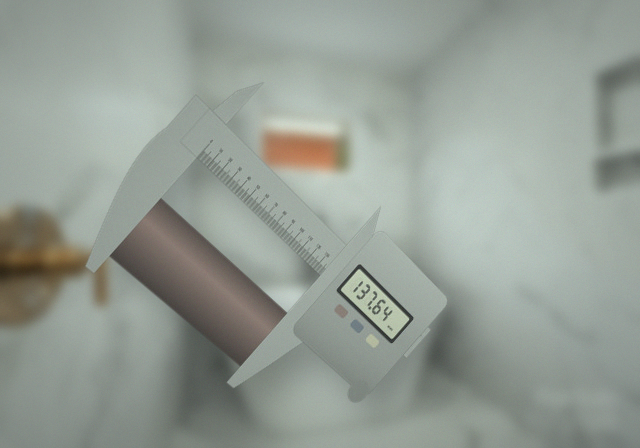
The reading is 137.64 (mm)
